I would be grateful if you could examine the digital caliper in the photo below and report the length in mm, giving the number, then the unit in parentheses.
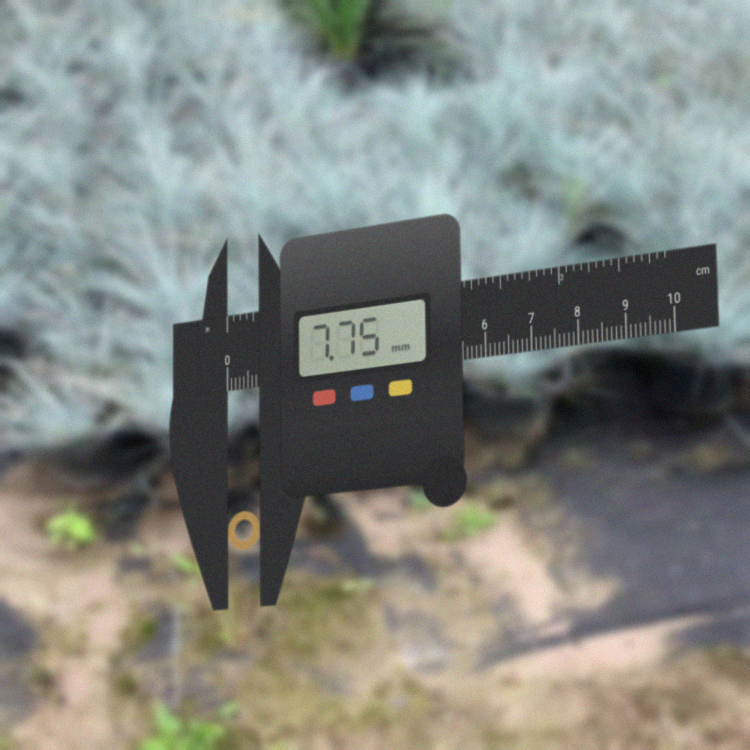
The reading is 7.75 (mm)
